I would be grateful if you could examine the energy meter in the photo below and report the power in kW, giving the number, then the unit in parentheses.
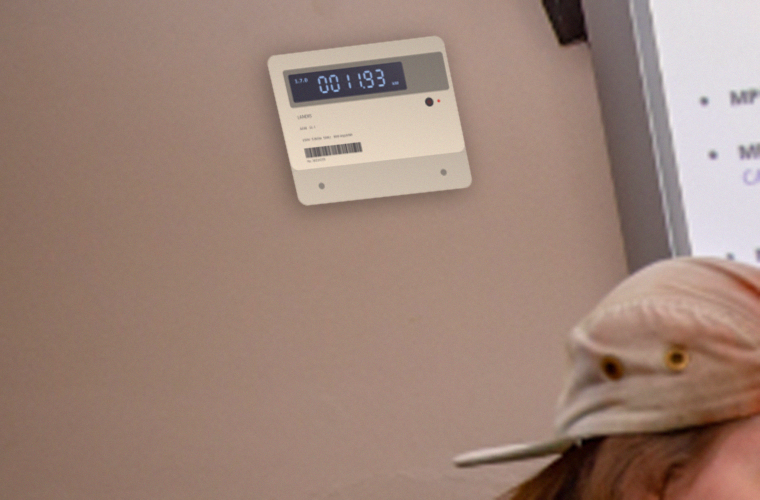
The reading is 11.93 (kW)
